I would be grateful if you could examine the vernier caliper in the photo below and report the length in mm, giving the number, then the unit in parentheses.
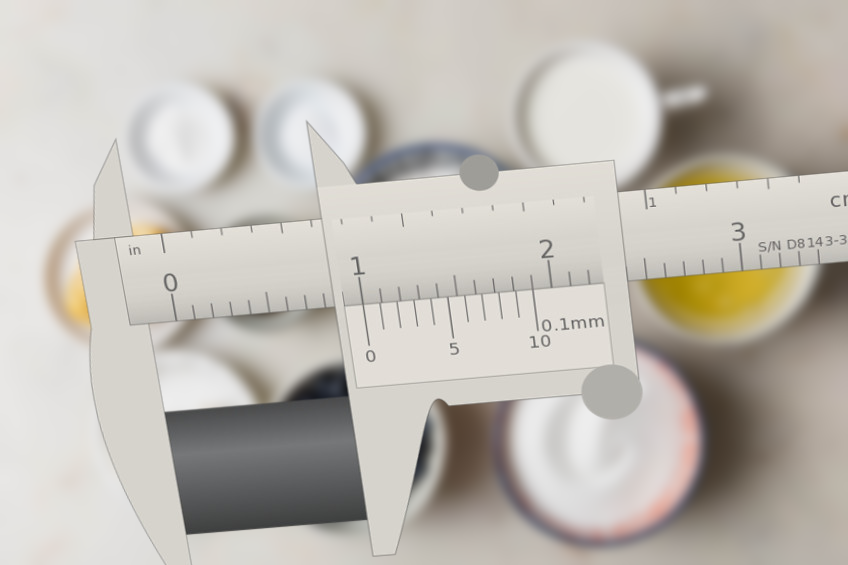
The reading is 10.0 (mm)
